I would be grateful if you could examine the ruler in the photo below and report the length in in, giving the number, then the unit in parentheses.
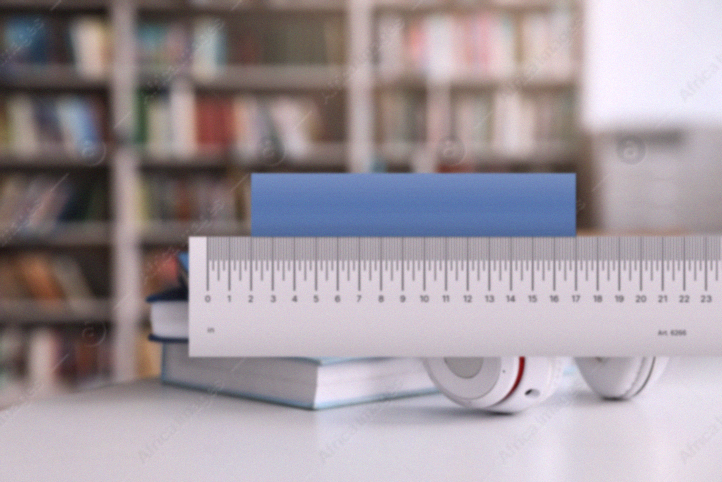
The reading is 15 (in)
